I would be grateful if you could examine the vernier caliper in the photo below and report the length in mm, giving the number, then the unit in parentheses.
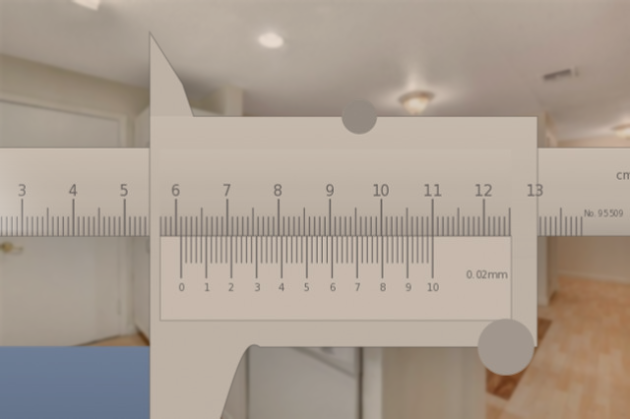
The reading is 61.0 (mm)
